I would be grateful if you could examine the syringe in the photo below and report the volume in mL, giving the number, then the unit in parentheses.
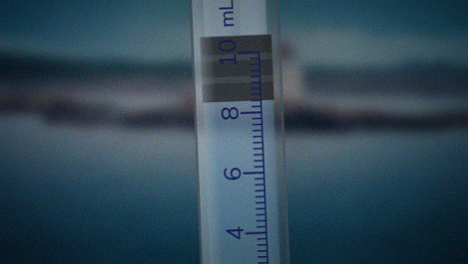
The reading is 8.4 (mL)
